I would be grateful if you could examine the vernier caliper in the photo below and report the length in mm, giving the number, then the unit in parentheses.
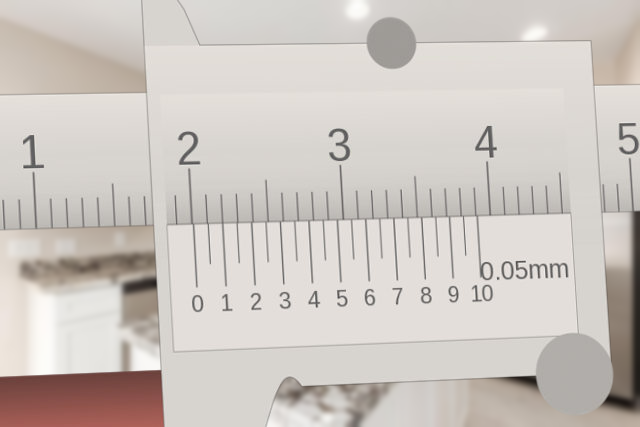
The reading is 20.1 (mm)
